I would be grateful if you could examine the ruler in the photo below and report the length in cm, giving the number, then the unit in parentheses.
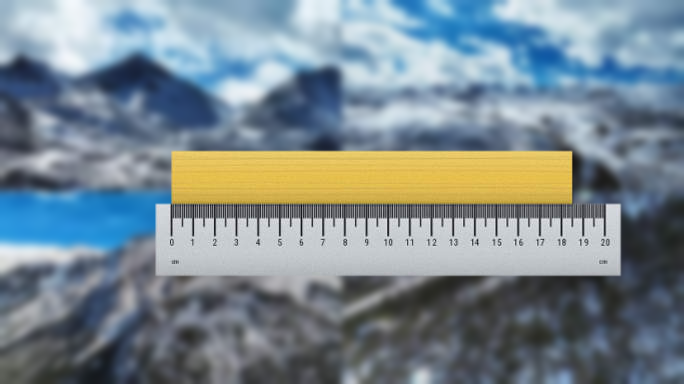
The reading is 18.5 (cm)
